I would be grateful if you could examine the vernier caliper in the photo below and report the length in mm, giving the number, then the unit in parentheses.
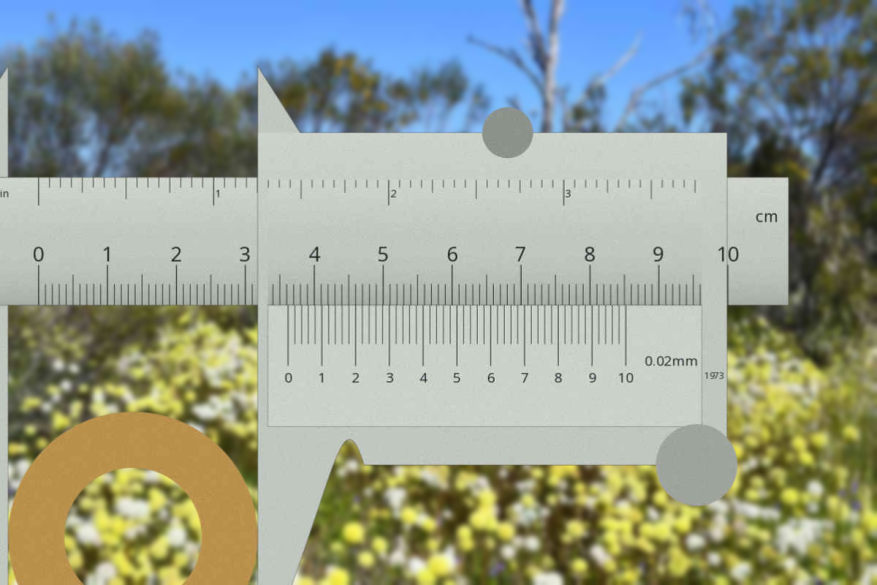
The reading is 36.2 (mm)
